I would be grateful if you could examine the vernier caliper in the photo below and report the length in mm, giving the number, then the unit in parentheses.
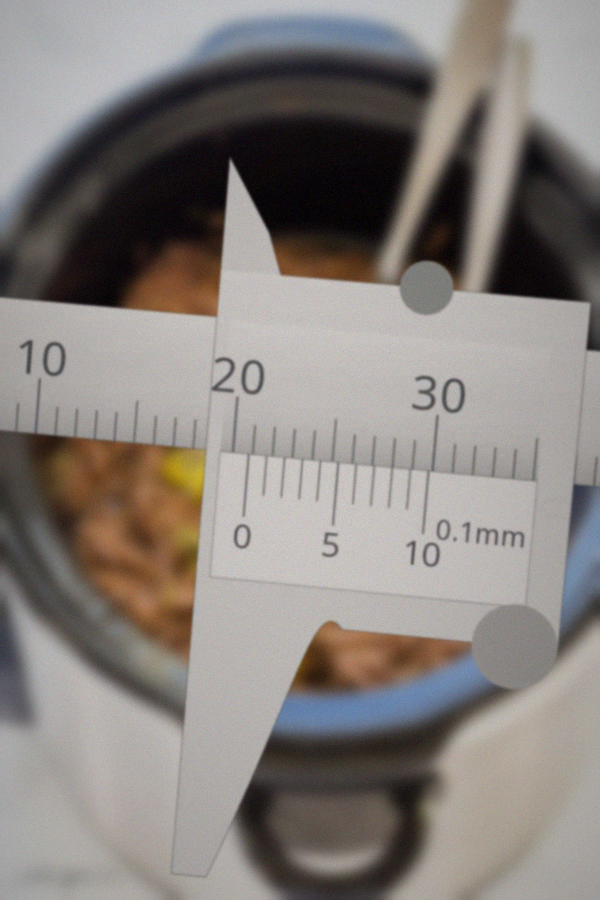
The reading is 20.8 (mm)
